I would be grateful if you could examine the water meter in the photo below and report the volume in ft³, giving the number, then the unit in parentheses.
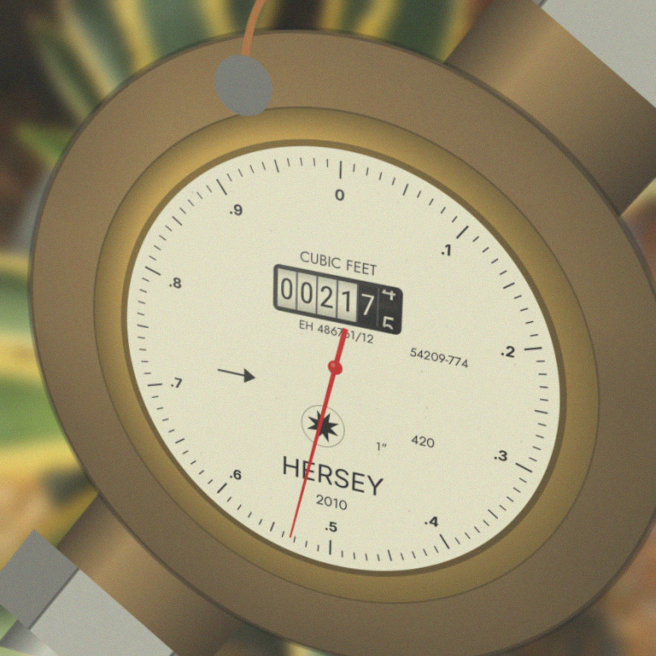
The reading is 2174.53 (ft³)
